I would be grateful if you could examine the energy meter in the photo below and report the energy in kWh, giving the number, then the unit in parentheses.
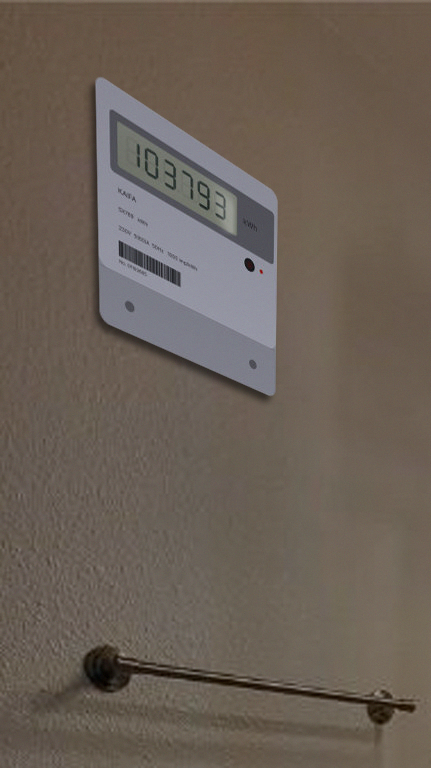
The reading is 103793 (kWh)
